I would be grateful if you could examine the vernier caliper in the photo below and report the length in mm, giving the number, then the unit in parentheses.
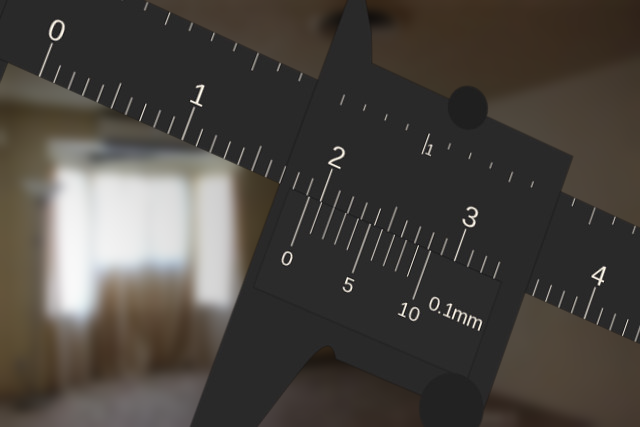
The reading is 19.2 (mm)
